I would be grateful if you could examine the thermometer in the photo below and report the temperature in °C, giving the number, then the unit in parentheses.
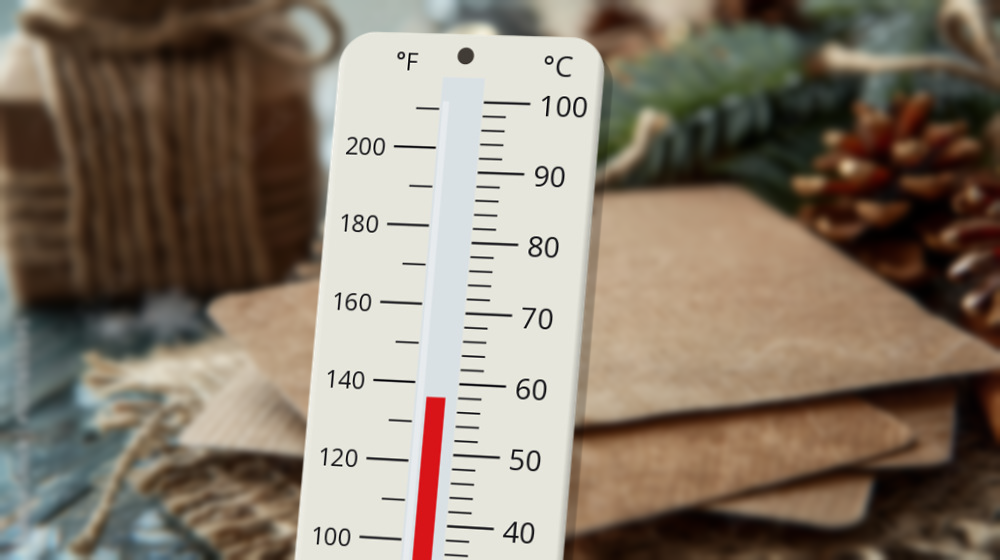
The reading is 58 (°C)
